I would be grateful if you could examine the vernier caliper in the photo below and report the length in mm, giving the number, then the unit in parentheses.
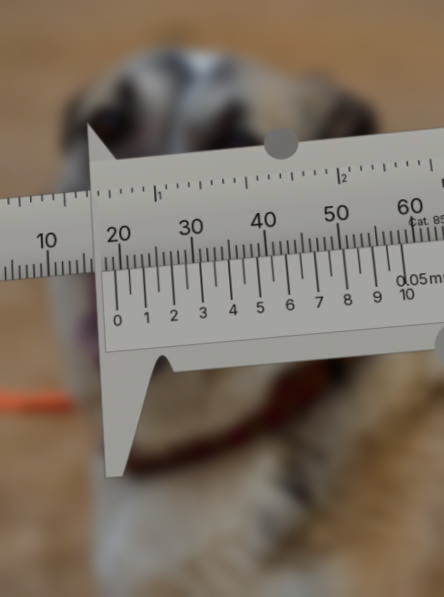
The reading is 19.2 (mm)
